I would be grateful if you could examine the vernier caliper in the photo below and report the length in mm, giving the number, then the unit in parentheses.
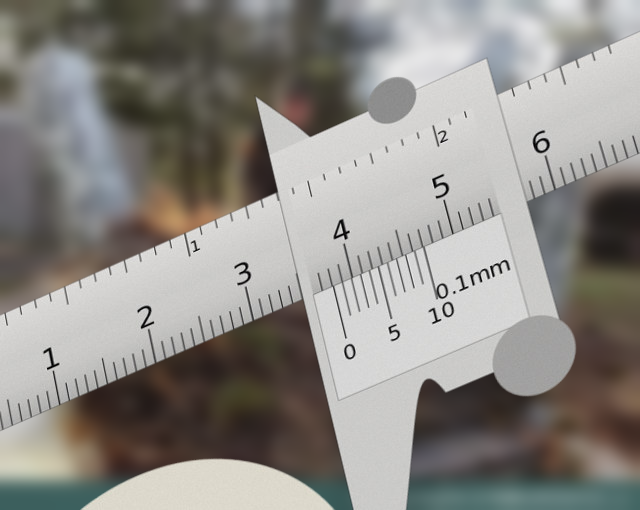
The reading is 38.1 (mm)
